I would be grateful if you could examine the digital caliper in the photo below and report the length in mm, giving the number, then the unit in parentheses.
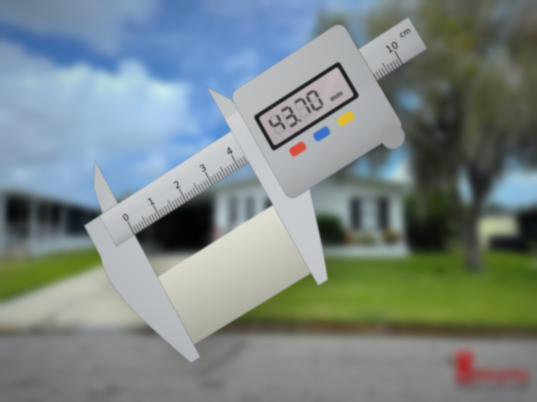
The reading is 43.70 (mm)
